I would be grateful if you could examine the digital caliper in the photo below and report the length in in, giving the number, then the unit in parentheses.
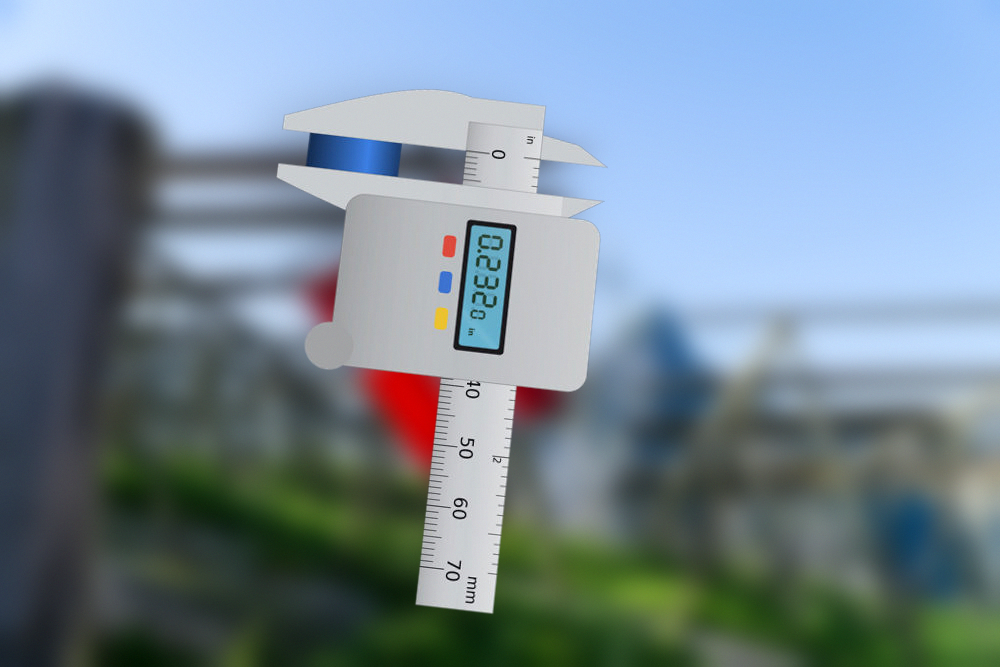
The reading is 0.2320 (in)
